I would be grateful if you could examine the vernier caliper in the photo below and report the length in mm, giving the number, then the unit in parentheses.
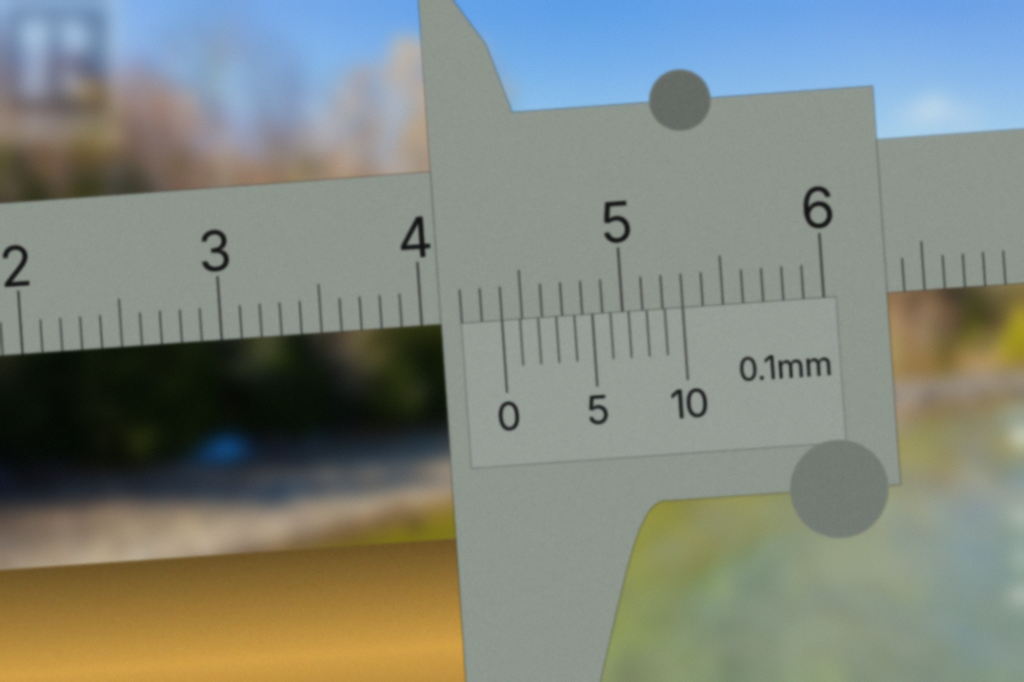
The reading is 44.0 (mm)
